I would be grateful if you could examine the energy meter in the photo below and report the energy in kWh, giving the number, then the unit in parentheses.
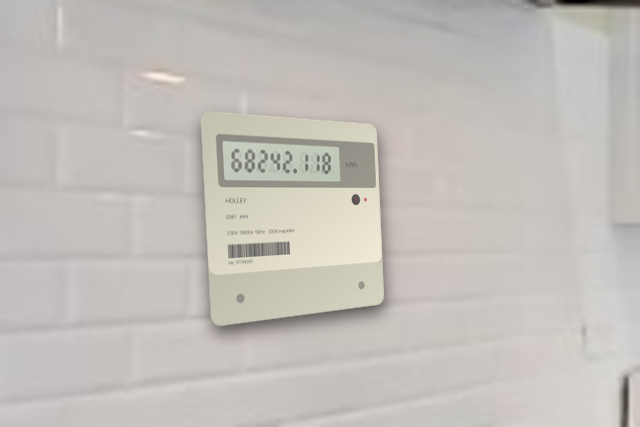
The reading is 68242.118 (kWh)
